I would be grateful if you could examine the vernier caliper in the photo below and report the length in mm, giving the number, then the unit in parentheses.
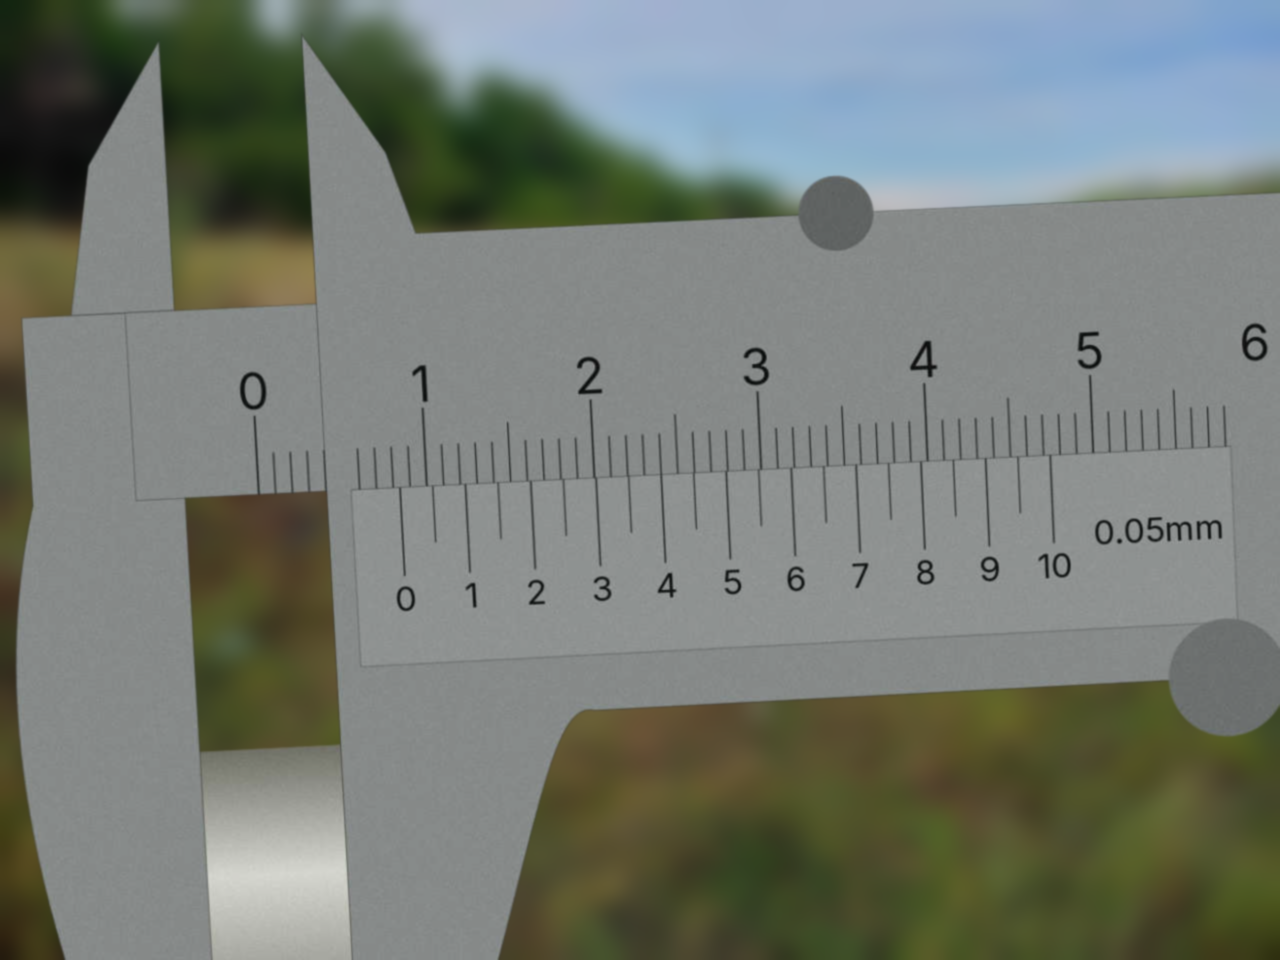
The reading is 8.4 (mm)
